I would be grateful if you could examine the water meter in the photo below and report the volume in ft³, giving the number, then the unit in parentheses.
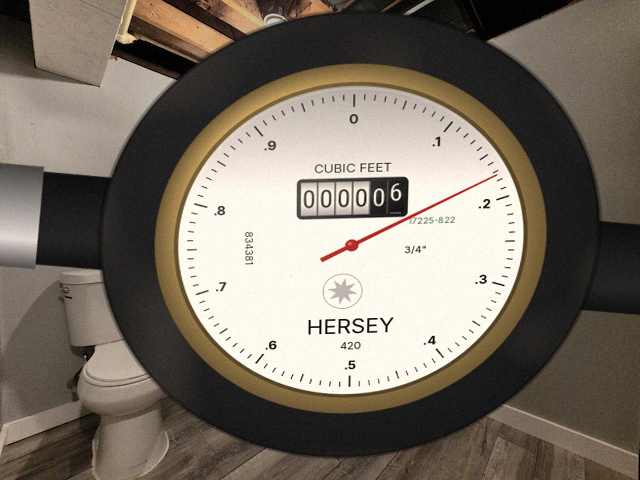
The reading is 6.17 (ft³)
